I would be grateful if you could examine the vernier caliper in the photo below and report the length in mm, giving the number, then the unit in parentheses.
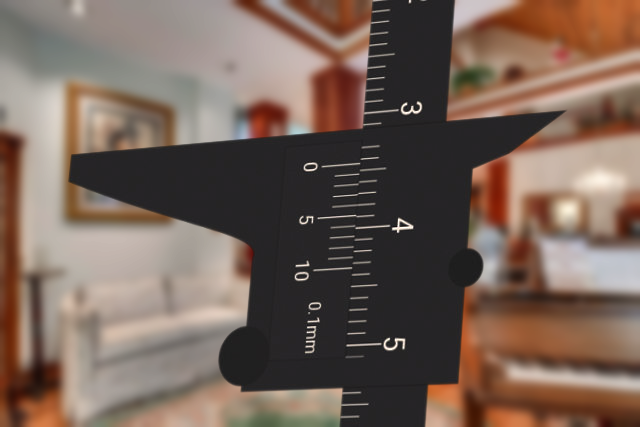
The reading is 34.4 (mm)
